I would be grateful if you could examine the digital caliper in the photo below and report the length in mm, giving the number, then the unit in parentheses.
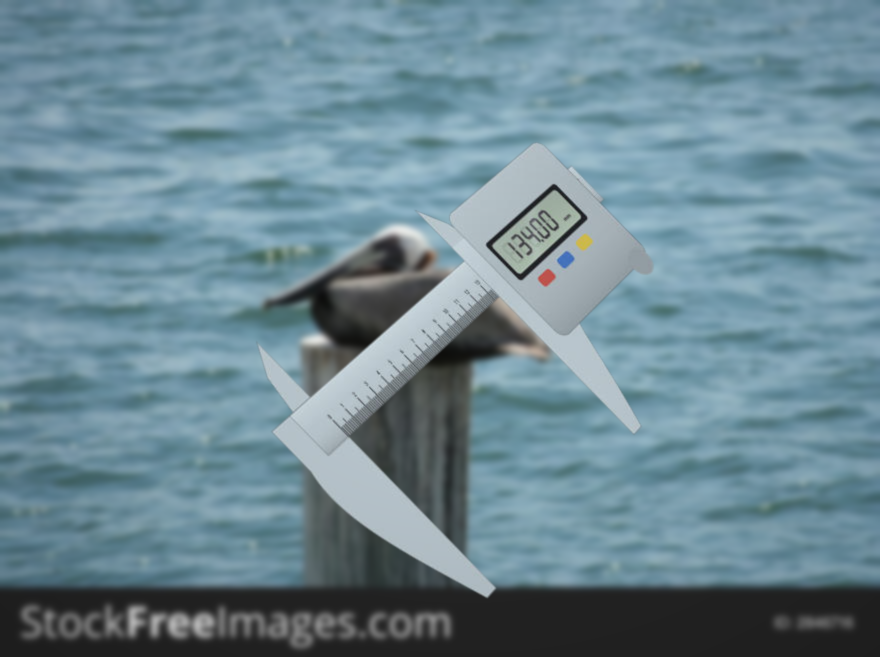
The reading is 134.00 (mm)
